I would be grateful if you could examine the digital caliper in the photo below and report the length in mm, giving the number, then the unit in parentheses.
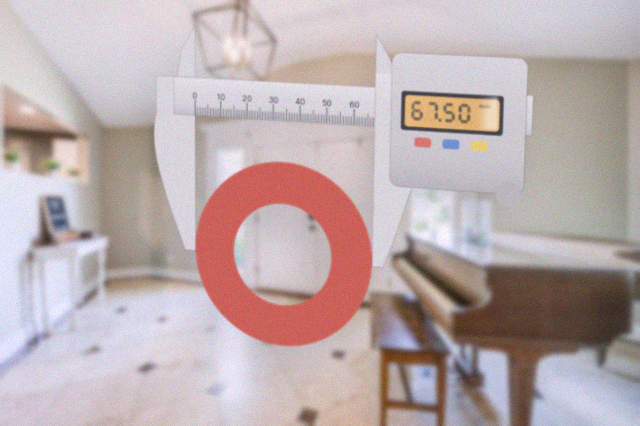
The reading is 67.50 (mm)
